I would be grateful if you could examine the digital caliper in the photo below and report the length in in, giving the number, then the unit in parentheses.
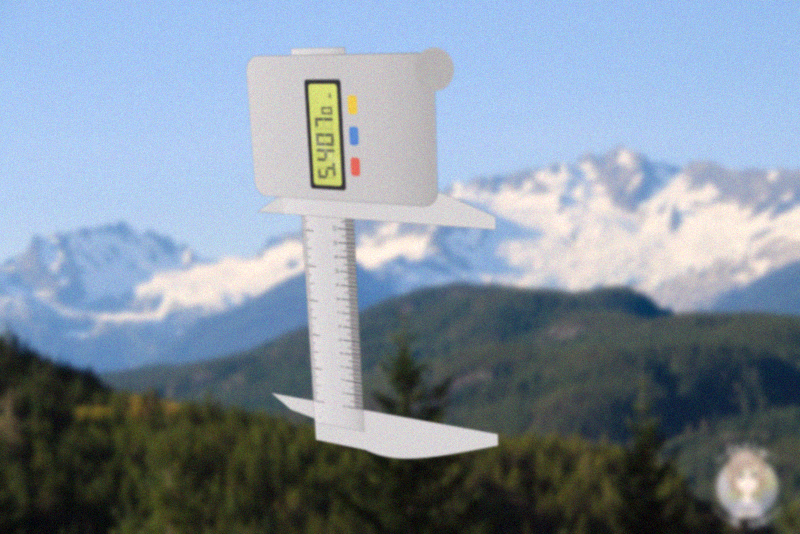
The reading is 5.4070 (in)
